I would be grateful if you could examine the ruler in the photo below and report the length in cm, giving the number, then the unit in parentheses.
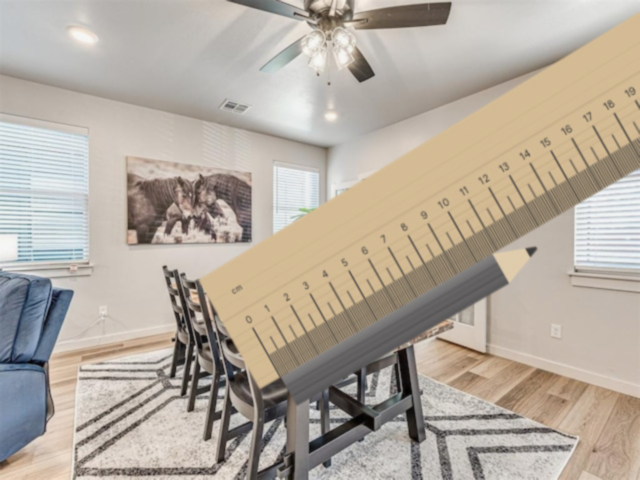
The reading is 12.5 (cm)
